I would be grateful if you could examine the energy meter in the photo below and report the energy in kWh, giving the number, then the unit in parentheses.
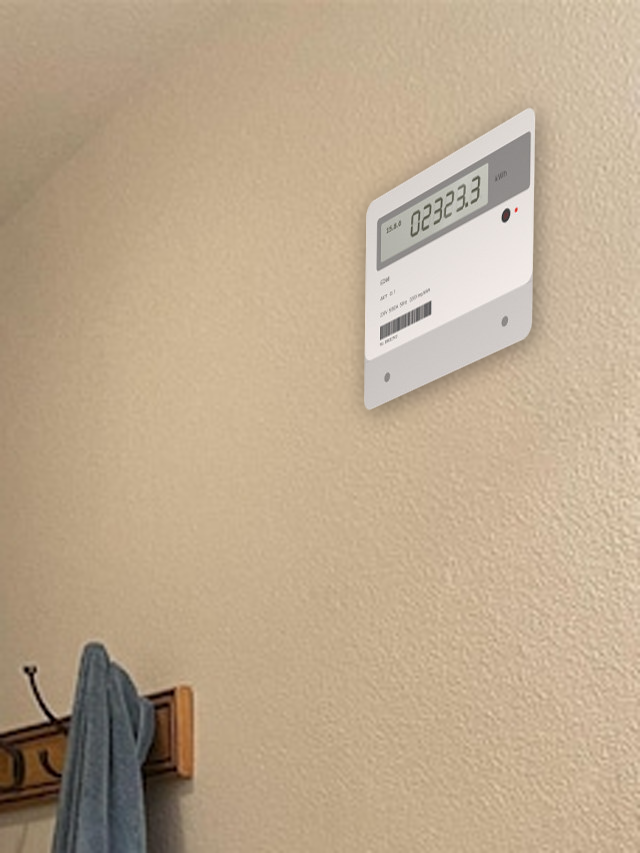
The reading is 2323.3 (kWh)
